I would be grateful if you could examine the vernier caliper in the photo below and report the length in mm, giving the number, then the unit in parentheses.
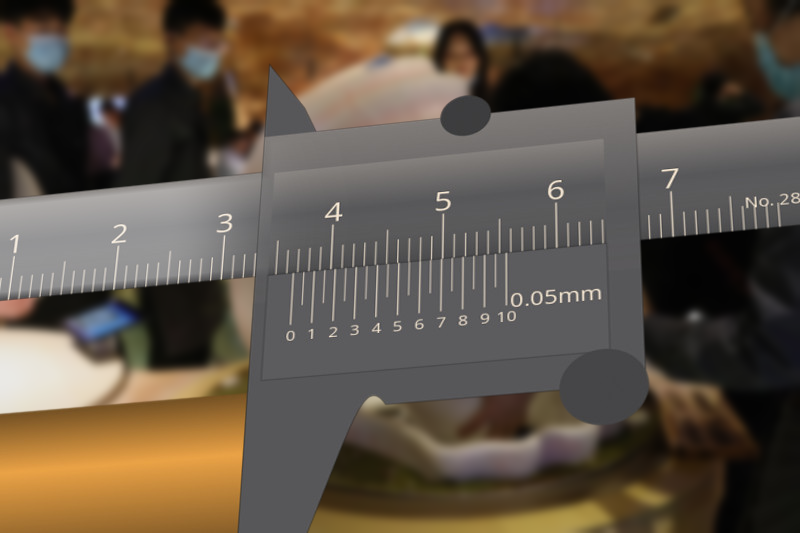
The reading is 36.6 (mm)
